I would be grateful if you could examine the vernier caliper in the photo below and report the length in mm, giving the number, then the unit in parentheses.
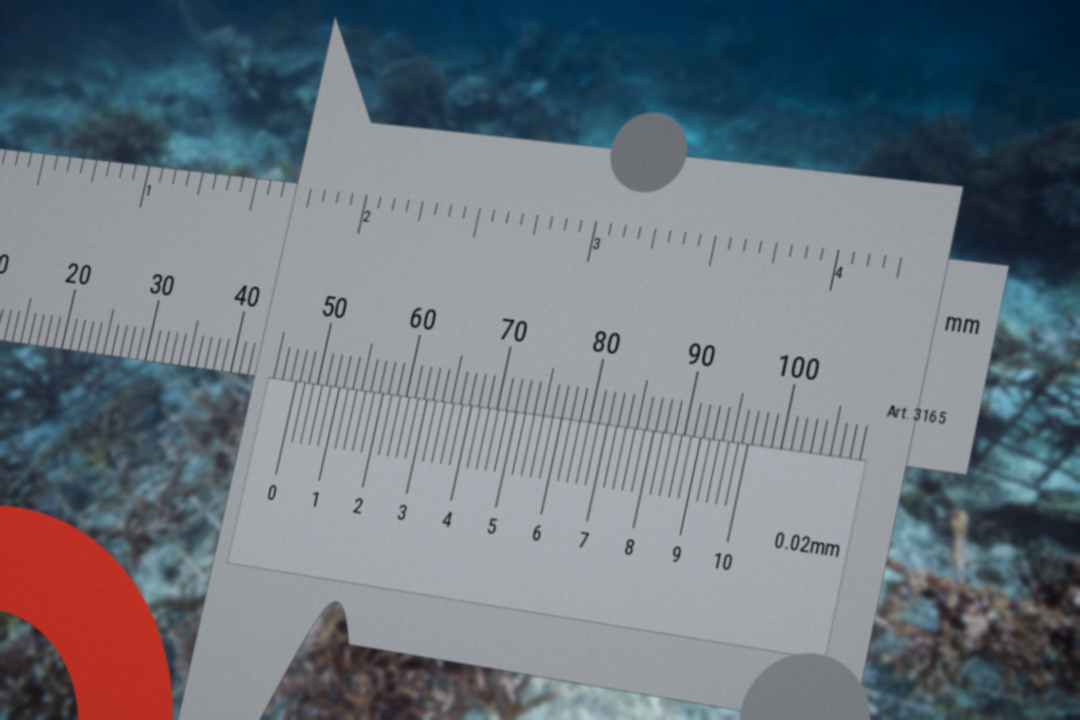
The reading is 47.6 (mm)
